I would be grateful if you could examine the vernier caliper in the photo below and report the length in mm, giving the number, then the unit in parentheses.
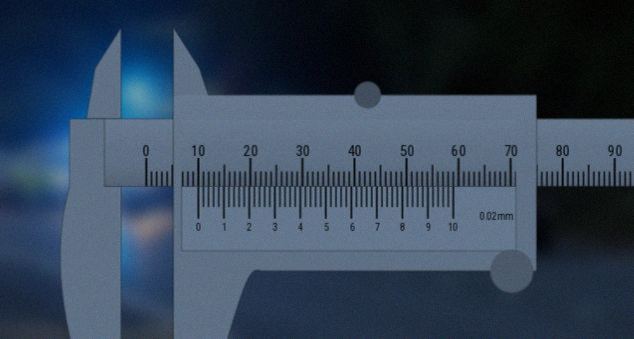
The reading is 10.0 (mm)
